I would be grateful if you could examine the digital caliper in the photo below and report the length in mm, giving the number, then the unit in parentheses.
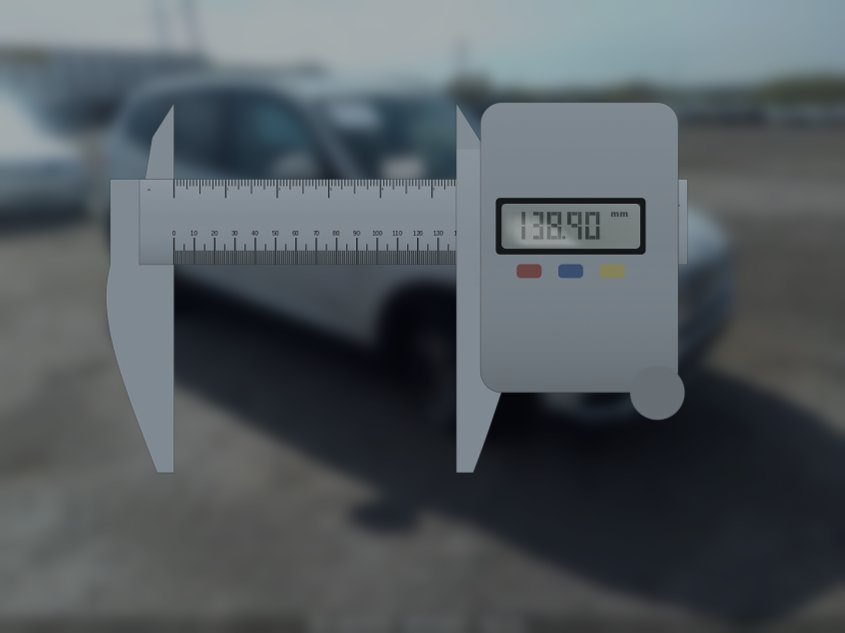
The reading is 138.90 (mm)
